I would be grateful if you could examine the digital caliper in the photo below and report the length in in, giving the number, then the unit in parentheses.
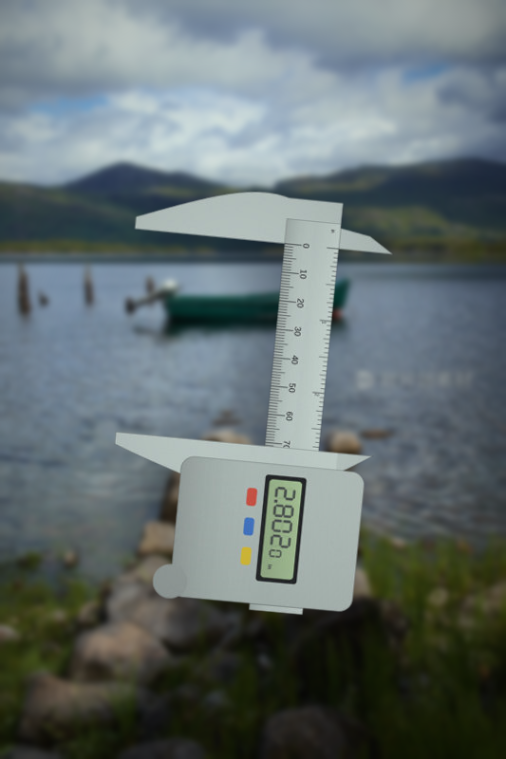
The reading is 2.8020 (in)
